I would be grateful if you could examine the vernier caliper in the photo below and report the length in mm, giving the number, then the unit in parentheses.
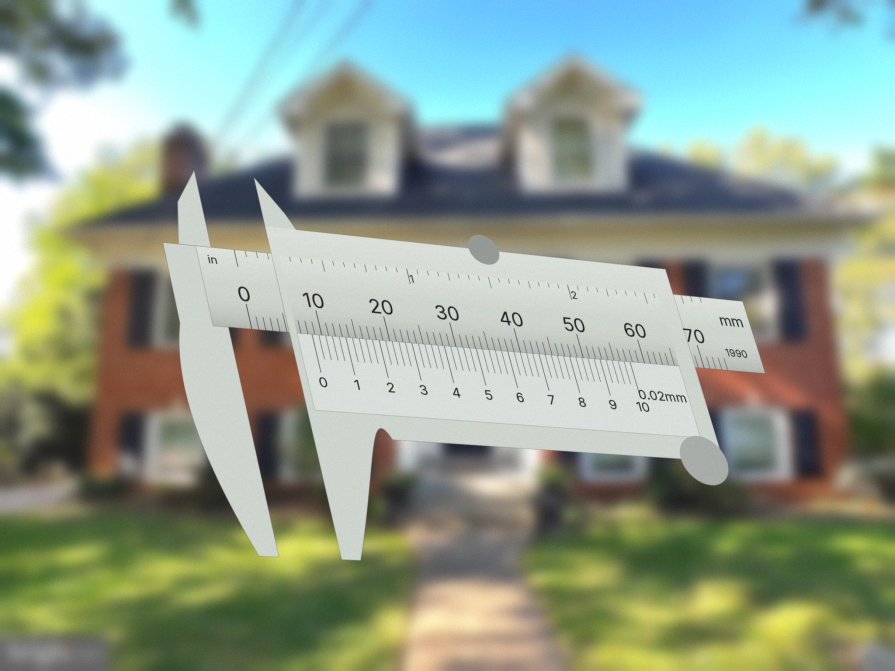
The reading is 8.6 (mm)
